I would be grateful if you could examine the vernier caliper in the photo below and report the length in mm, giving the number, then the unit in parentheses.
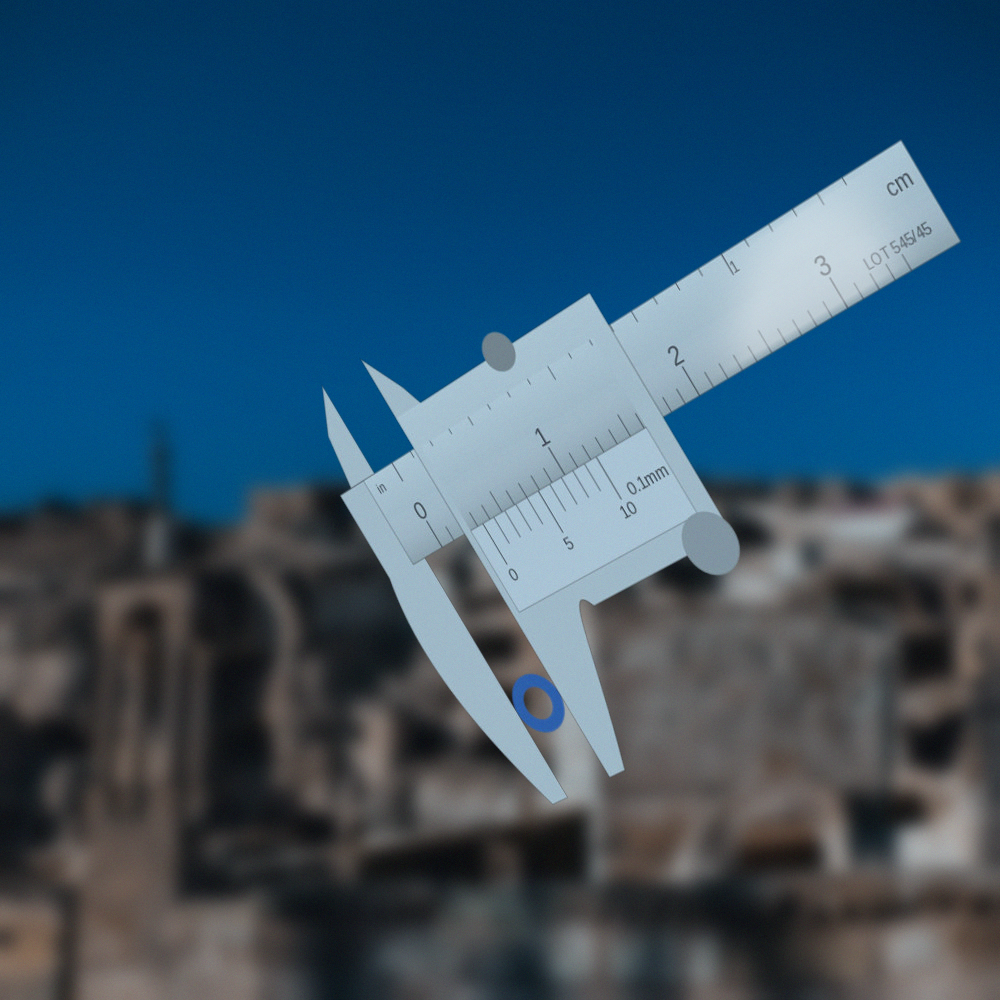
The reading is 3.4 (mm)
